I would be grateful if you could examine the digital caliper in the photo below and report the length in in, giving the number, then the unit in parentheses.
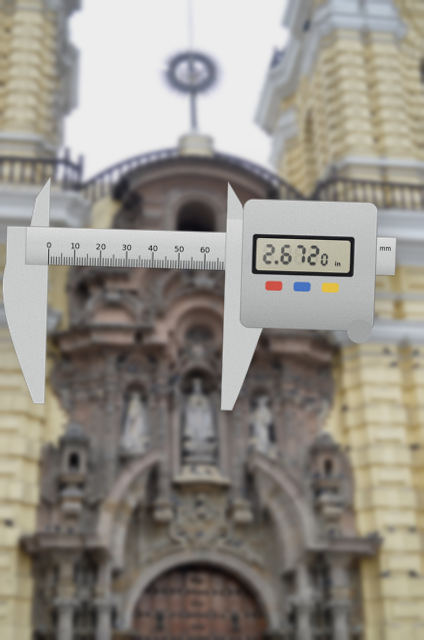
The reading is 2.6720 (in)
